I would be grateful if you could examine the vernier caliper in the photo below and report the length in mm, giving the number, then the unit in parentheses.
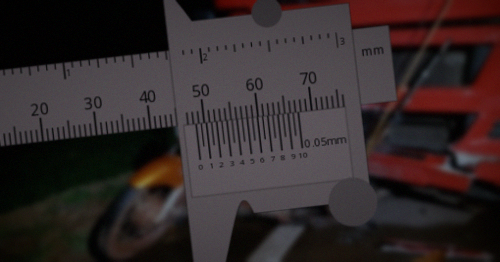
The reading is 48.5 (mm)
